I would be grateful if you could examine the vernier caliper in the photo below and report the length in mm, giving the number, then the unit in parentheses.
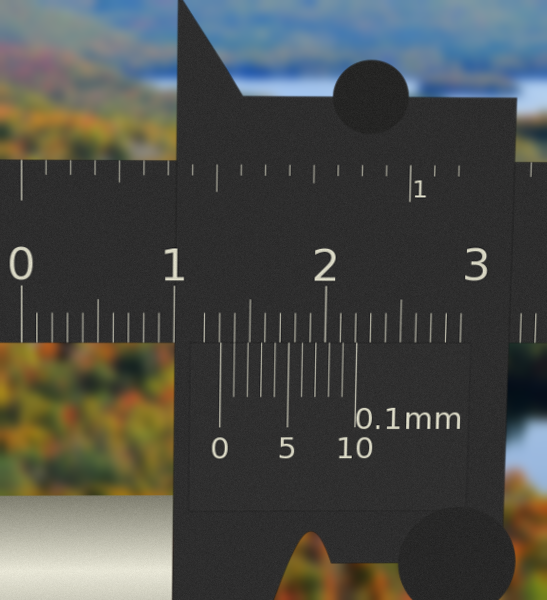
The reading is 13.1 (mm)
